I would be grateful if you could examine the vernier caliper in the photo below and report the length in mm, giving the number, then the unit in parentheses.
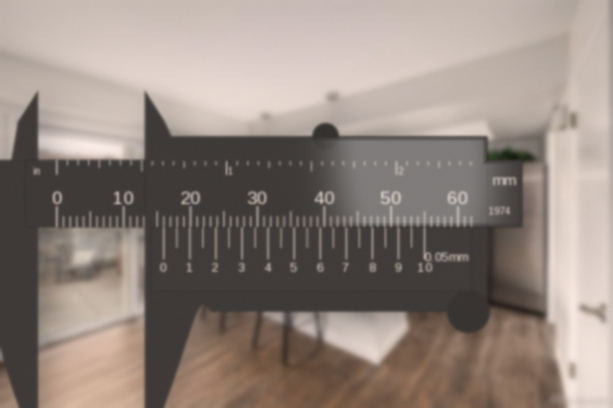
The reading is 16.0 (mm)
